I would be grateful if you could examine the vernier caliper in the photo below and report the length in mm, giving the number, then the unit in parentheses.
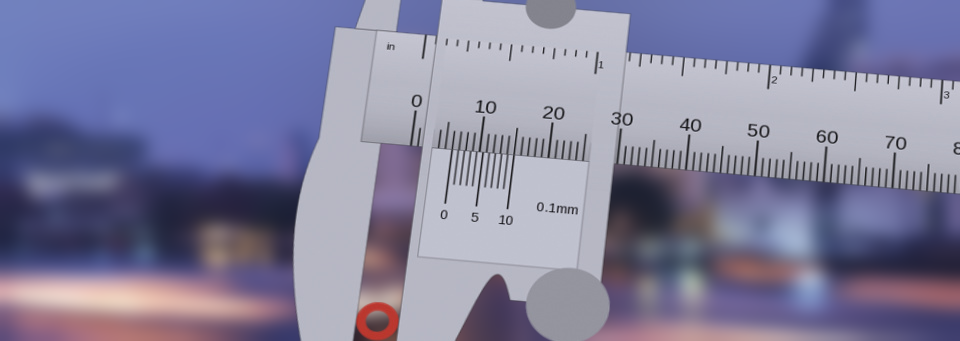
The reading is 6.0 (mm)
